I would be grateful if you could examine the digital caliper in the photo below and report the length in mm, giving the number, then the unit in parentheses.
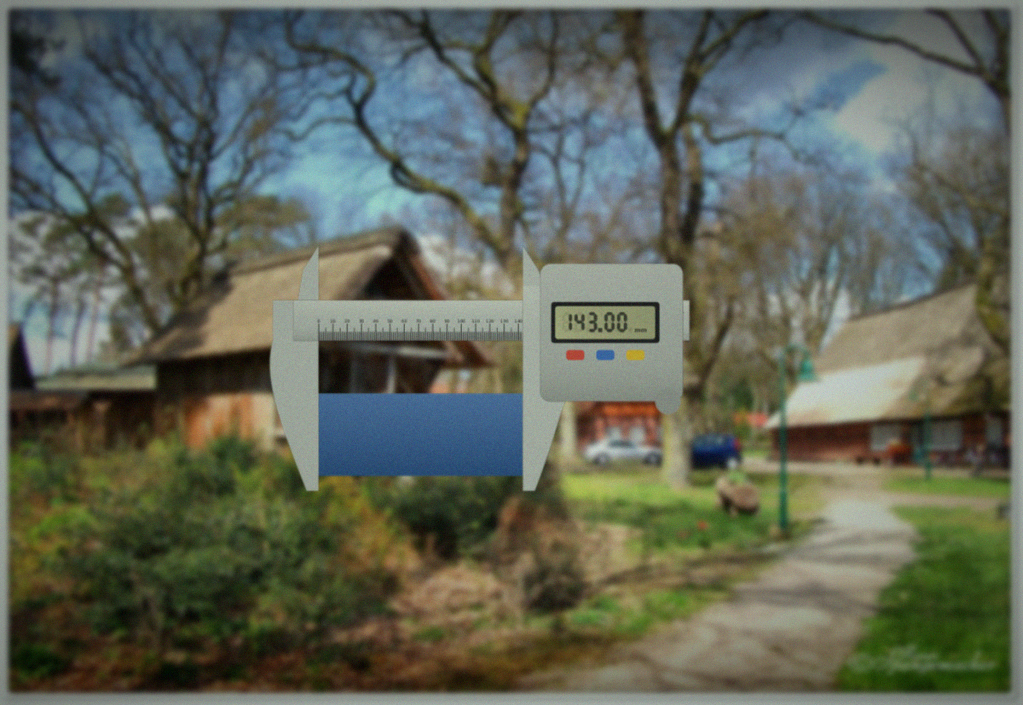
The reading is 143.00 (mm)
